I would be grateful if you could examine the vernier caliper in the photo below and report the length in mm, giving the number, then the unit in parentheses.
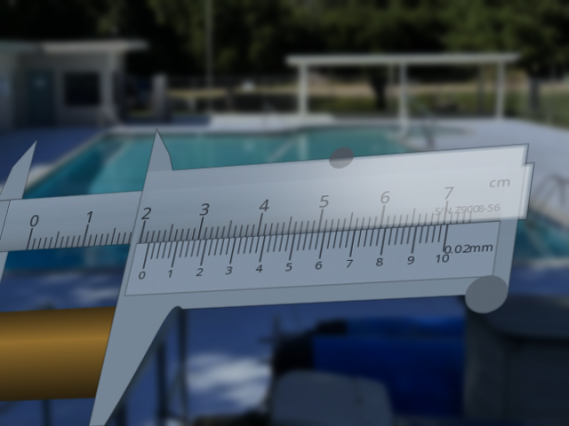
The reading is 21.6 (mm)
